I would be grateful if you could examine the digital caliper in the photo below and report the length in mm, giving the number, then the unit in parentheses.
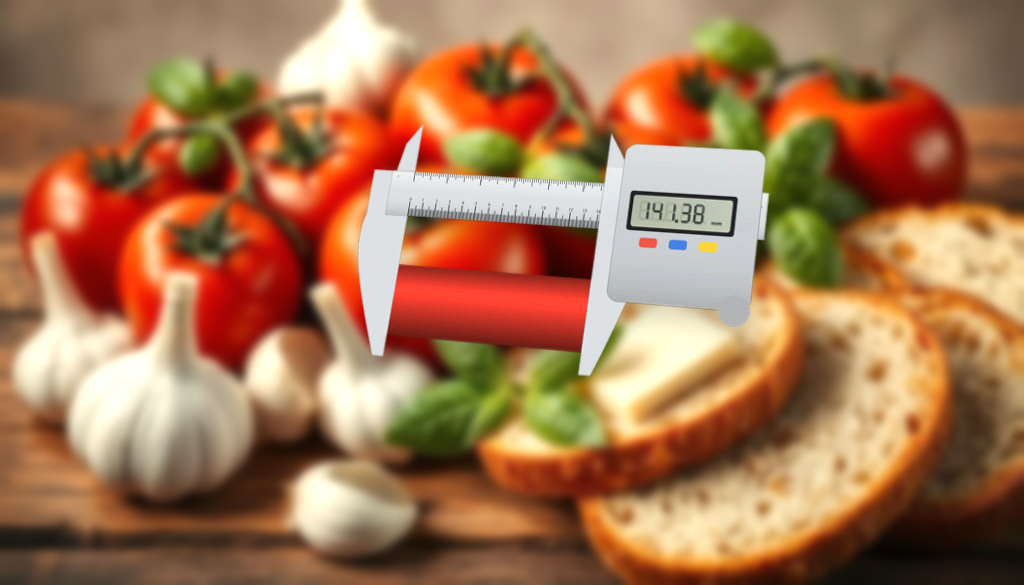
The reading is 141.38 (mm)
